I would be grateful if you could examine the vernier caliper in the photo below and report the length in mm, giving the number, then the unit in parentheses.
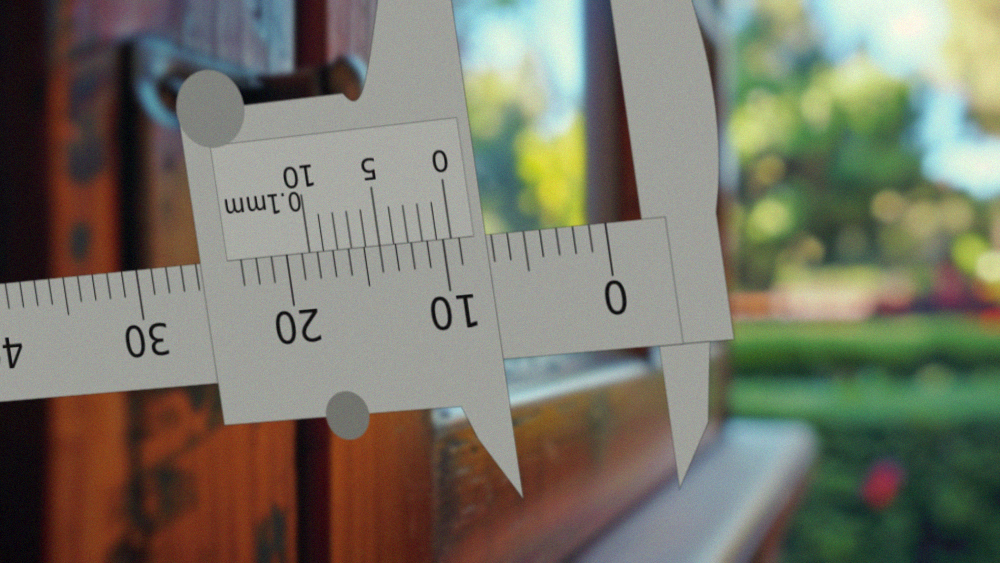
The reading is 9.5 (mm)
